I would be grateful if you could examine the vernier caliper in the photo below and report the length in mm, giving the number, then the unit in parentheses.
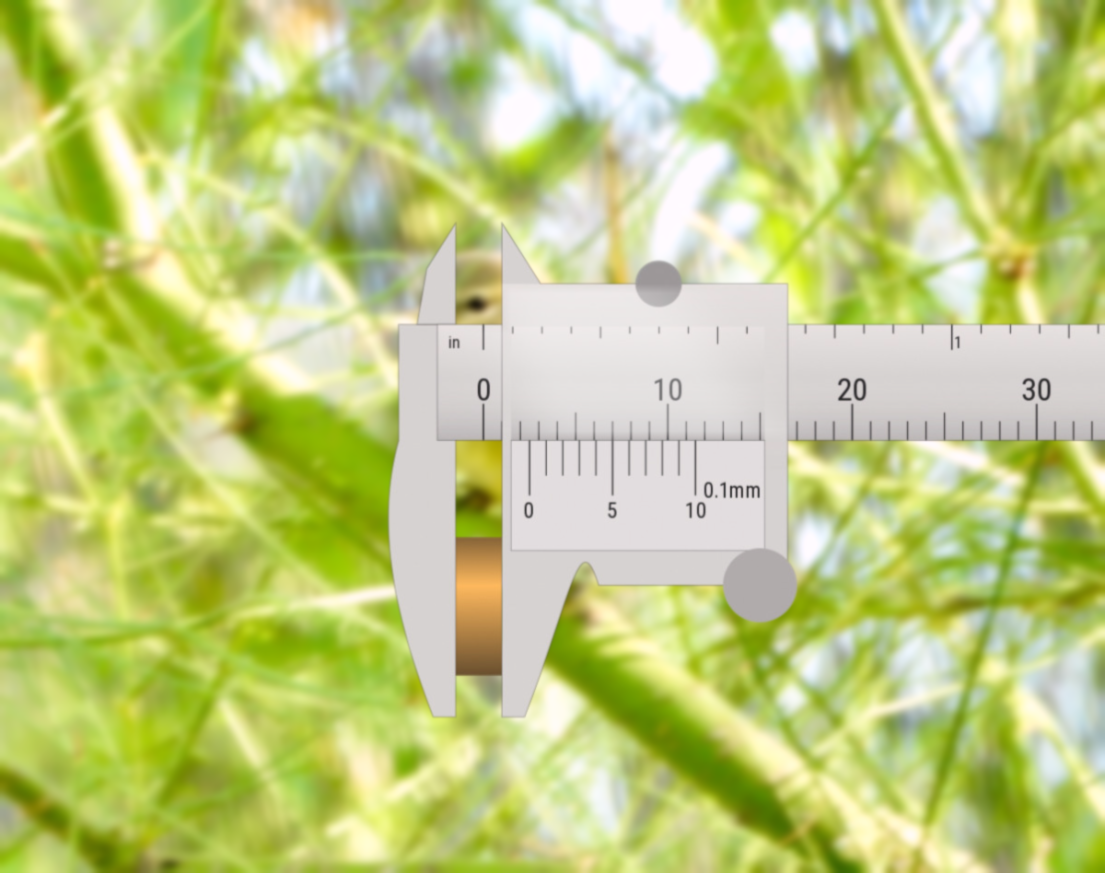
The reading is 2.5 (mm)
